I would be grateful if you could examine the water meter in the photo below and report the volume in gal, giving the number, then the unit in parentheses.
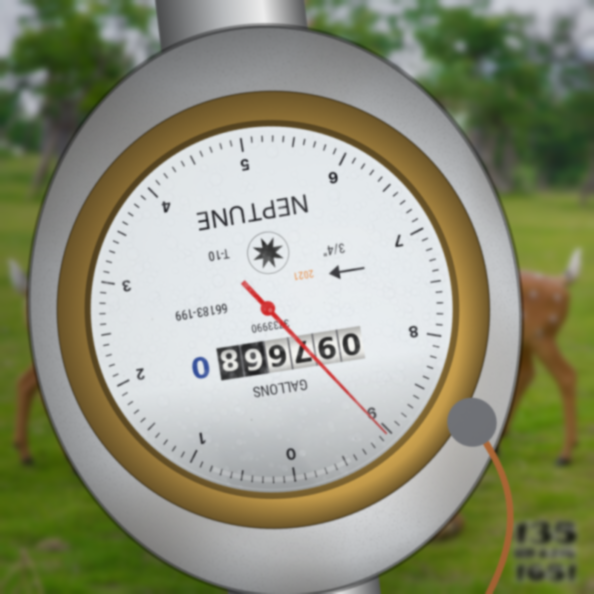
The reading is 976679.0 (gal)
